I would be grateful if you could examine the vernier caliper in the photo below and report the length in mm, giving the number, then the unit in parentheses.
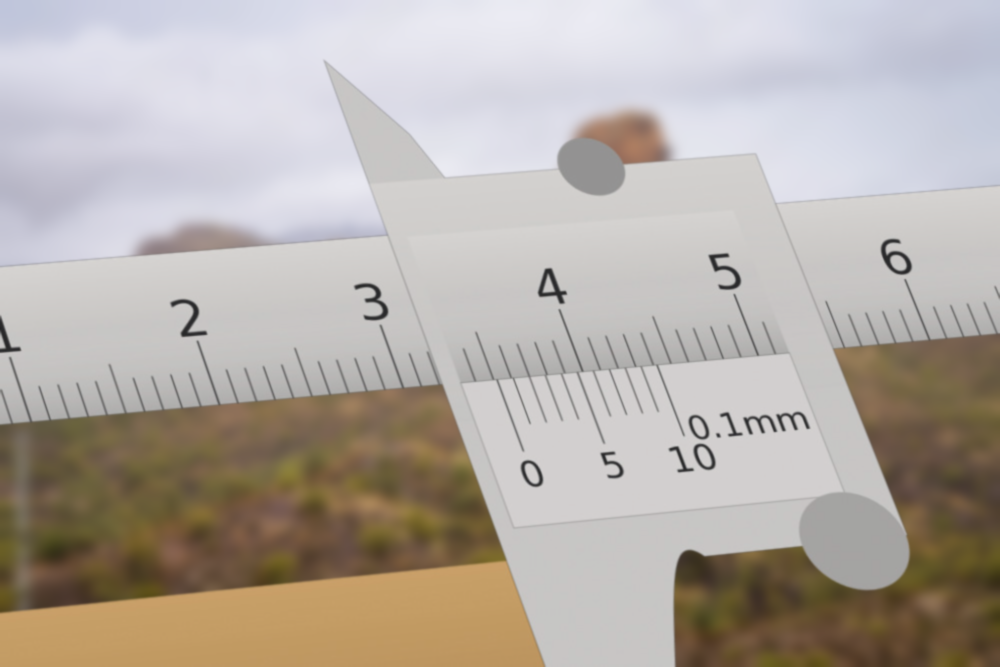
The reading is 35.2 (mm)
